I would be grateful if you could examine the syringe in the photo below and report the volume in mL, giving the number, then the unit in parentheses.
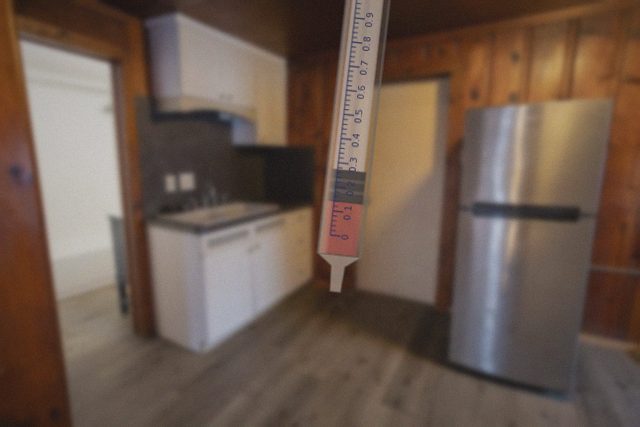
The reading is 0.14 (mL)
